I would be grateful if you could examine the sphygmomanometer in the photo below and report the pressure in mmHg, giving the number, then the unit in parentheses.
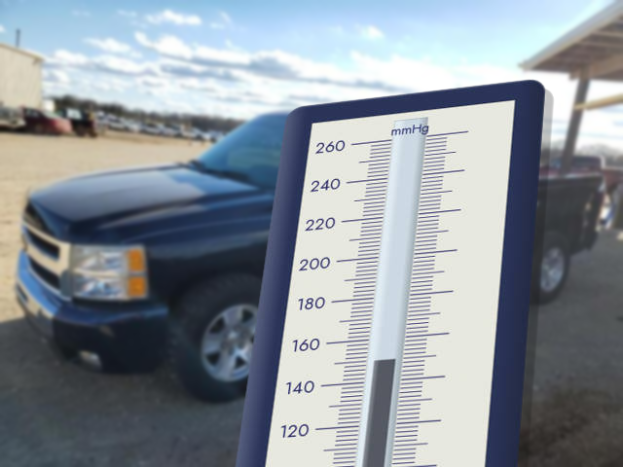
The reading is 150 (mmHg)
